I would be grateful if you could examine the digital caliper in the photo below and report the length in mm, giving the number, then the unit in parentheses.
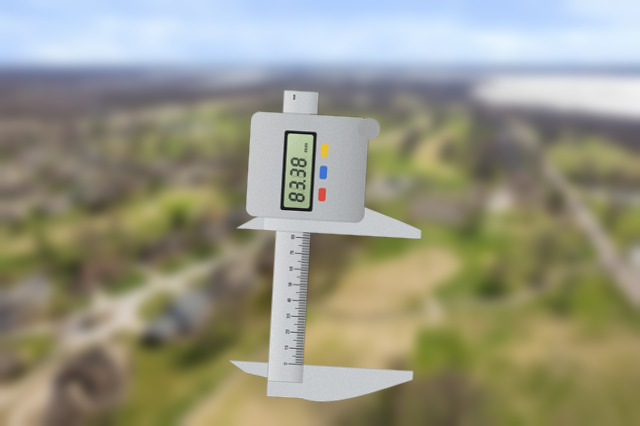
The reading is 83.38 (mm)
